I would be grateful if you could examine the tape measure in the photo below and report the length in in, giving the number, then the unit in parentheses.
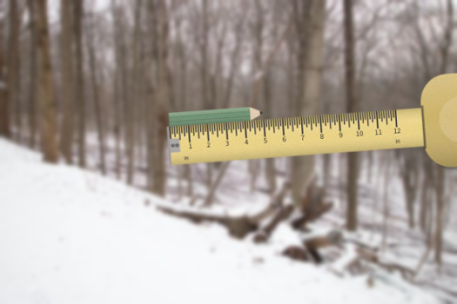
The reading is 5 (in)
